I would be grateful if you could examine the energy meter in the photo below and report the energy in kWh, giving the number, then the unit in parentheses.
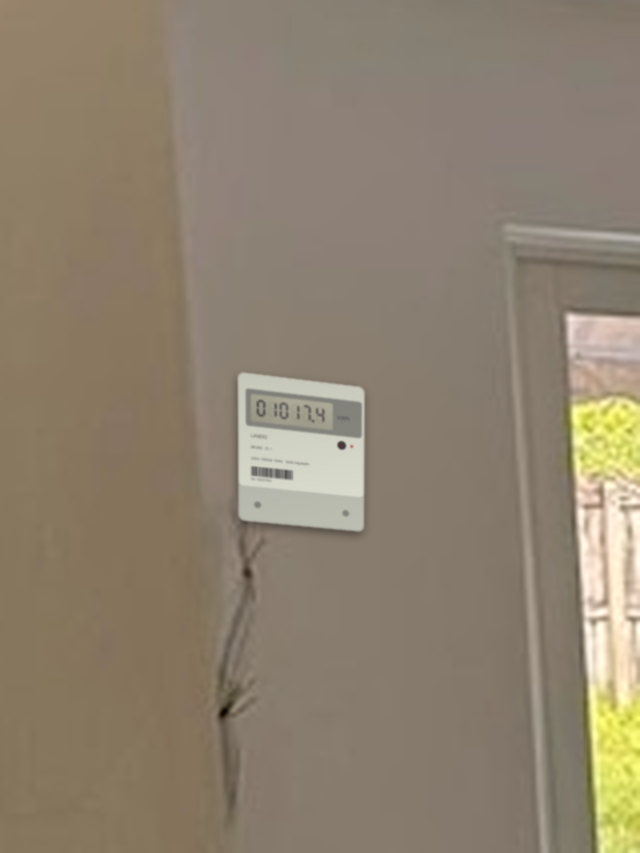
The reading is 1017.4 (kWh)
